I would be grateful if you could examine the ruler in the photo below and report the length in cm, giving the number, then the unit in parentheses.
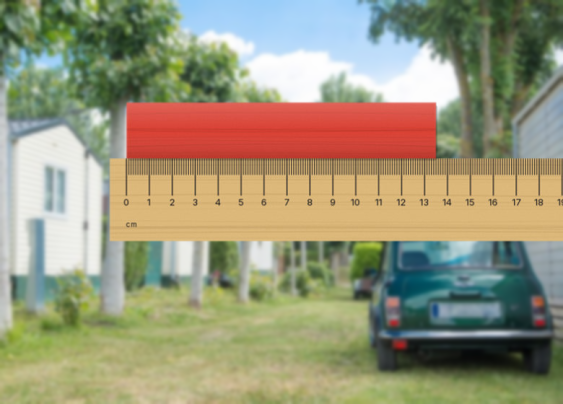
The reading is 13.5 (cm)
